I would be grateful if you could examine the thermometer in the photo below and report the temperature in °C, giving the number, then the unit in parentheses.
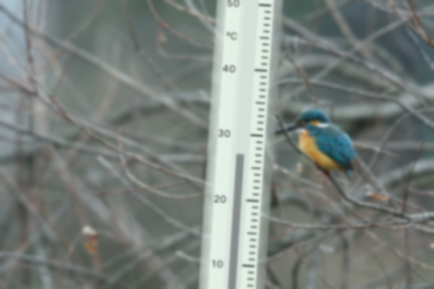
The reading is 27 (°C)
